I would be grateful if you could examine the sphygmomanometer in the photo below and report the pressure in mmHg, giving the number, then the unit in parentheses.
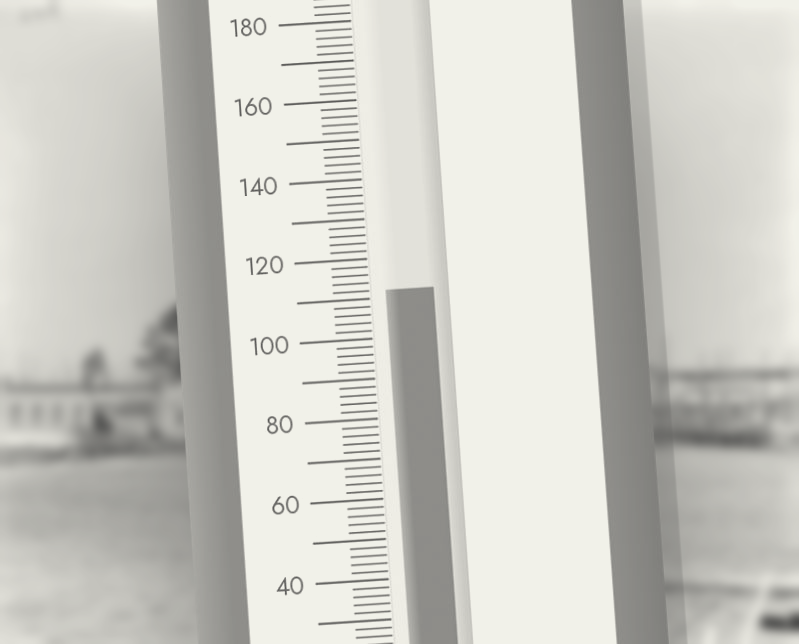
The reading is 112 (mmHg)
